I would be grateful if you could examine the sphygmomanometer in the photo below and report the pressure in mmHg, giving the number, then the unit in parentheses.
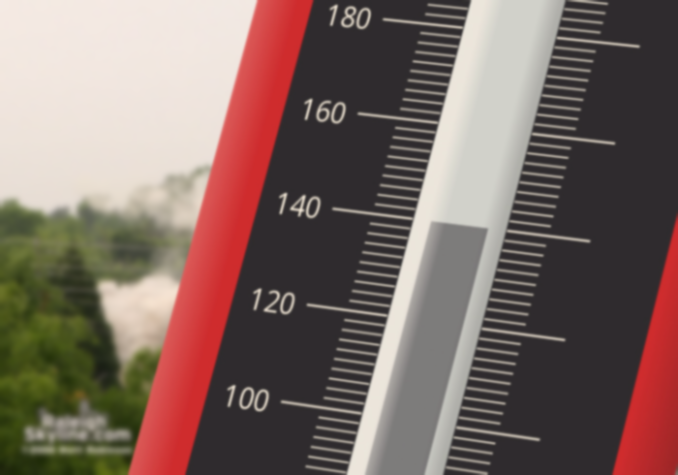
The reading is 140 (mmHg)
